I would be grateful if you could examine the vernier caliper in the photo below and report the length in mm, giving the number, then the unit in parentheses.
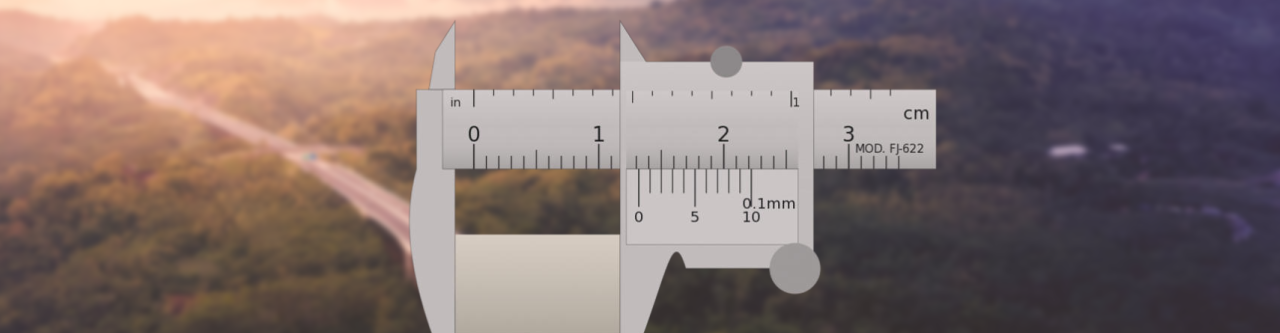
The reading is 13.2 (mm)
